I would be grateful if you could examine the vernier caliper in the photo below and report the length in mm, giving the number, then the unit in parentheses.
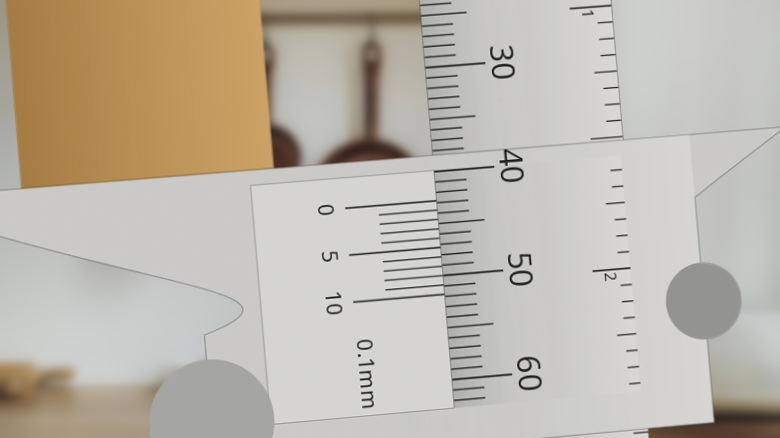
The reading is 42.8 (mm)
